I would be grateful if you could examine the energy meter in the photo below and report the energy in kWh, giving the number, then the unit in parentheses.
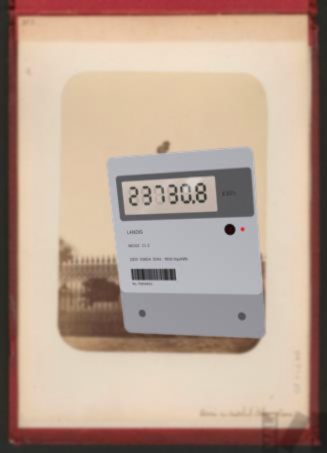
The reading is 23730.8 (kWh)
